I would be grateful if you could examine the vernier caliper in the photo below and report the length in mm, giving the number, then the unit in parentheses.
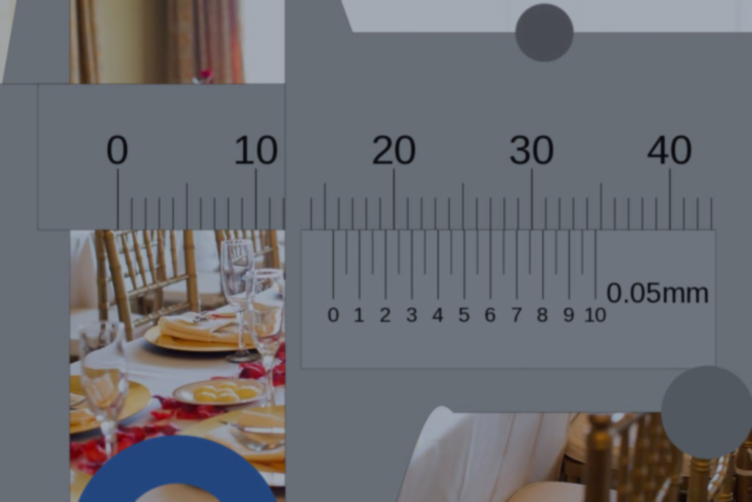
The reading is 15.6 (mm)
